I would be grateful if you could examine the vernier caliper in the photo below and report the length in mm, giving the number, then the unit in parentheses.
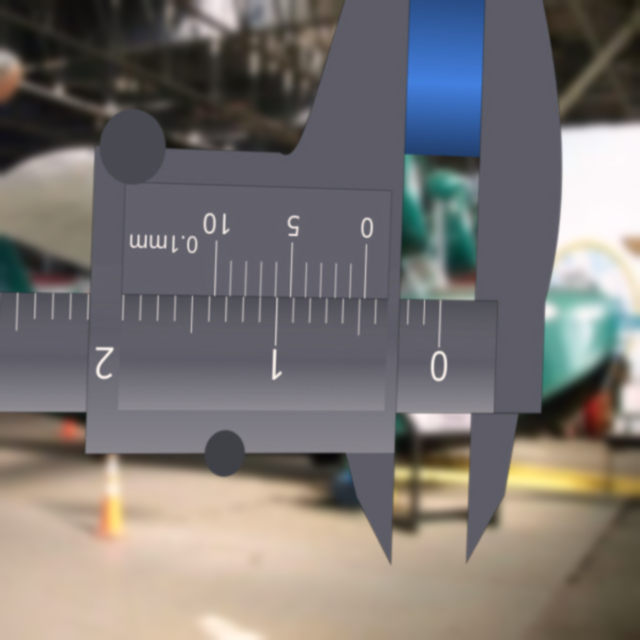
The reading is 4.7 (mm)
